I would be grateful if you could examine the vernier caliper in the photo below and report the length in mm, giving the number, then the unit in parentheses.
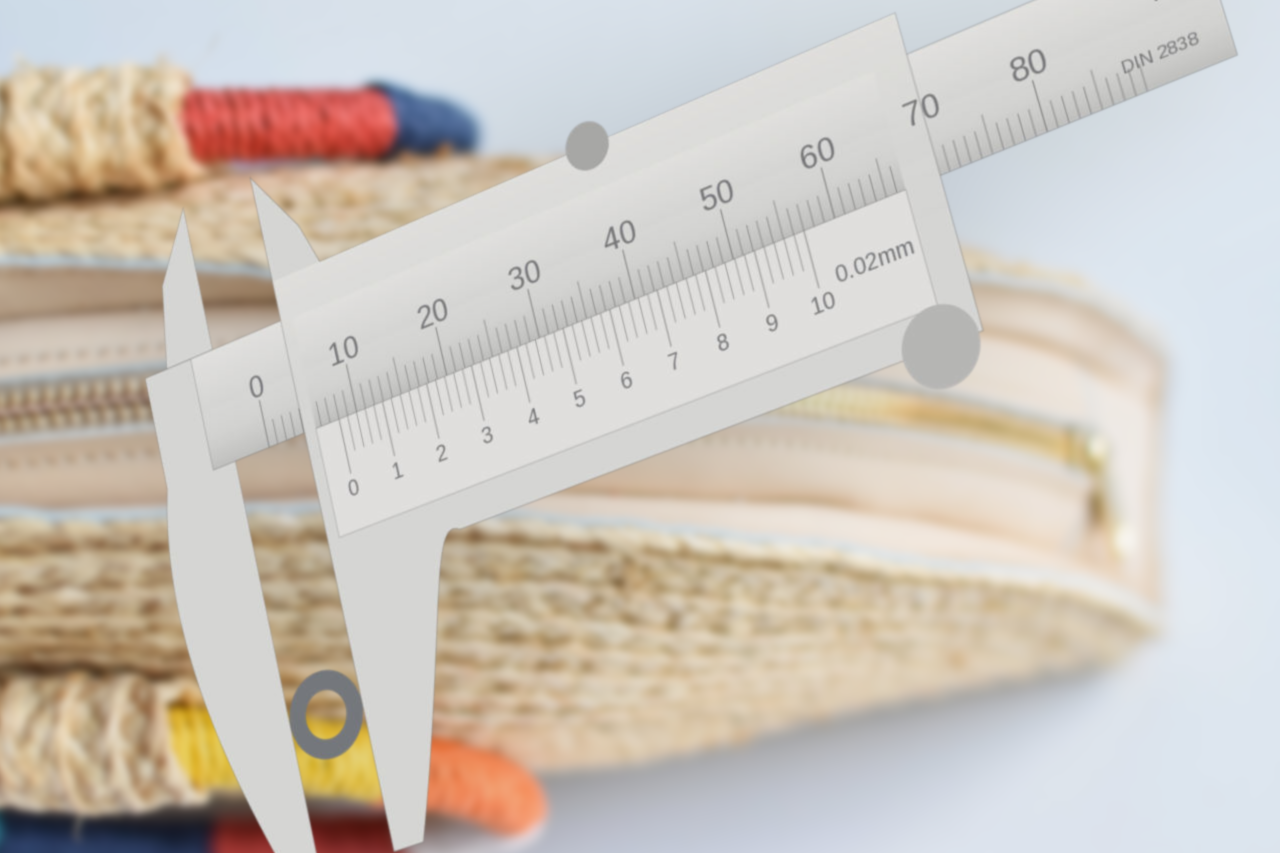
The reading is 8.0 (mm)
